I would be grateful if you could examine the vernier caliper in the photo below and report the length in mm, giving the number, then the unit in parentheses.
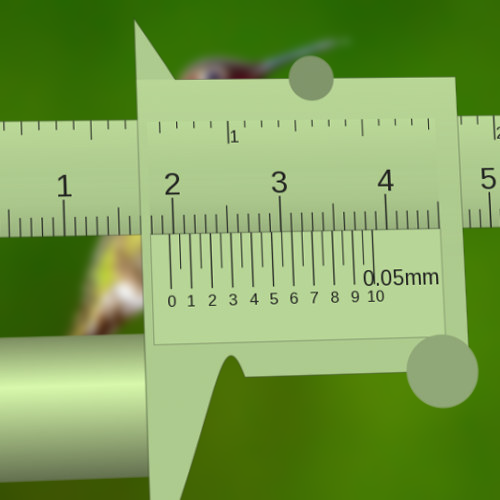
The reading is 19.6 (mm)
